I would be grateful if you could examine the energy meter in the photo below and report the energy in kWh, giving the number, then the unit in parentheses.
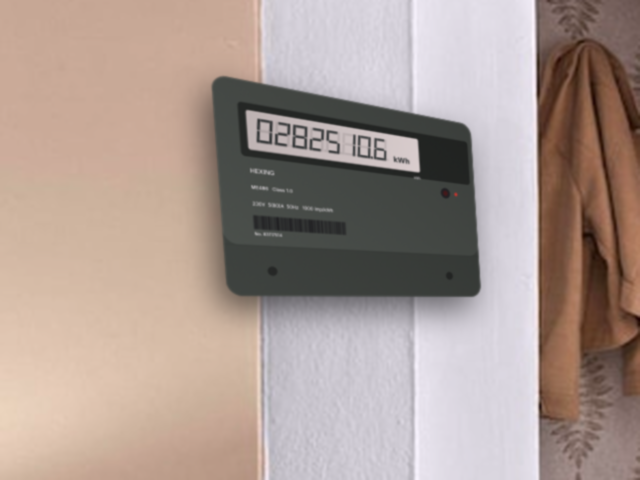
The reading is 282510.6 (kWh)
